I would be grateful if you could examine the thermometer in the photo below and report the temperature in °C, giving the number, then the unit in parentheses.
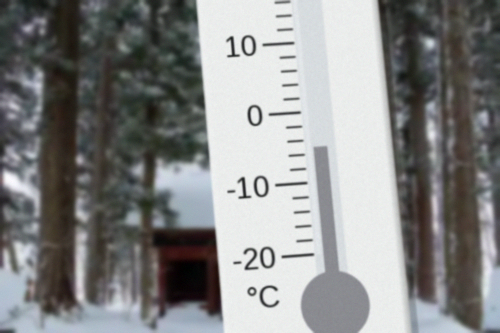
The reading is -5 (°C)
